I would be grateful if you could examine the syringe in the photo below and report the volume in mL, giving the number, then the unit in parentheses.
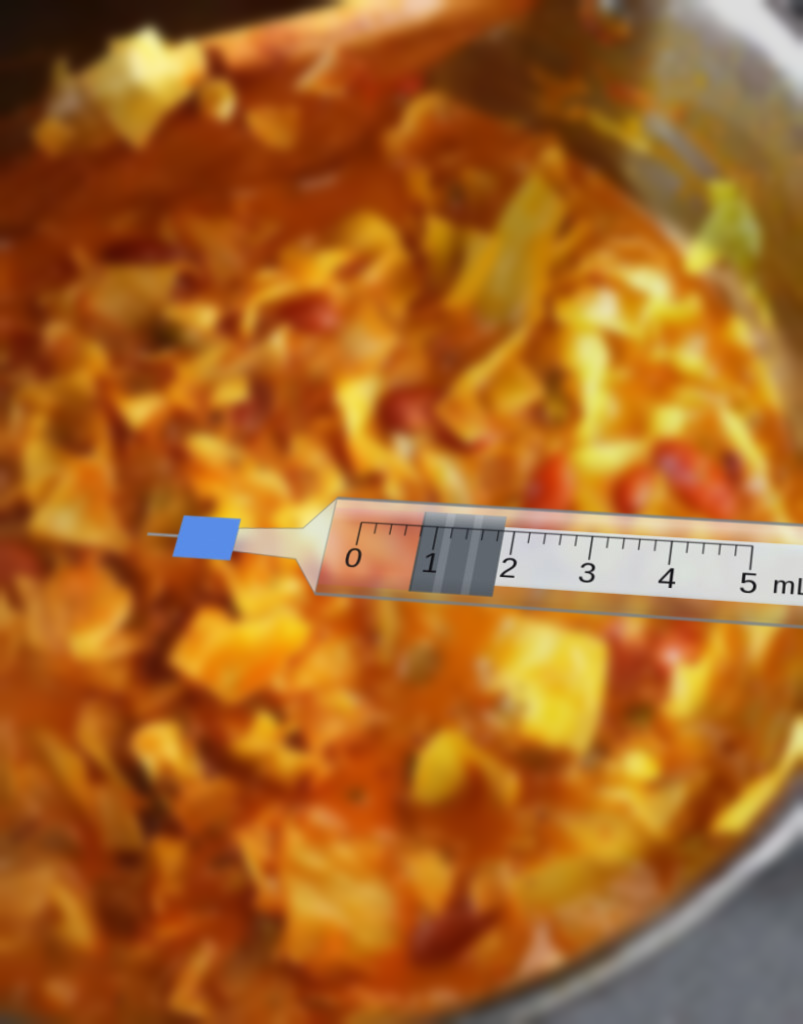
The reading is 0.8 (mL)
